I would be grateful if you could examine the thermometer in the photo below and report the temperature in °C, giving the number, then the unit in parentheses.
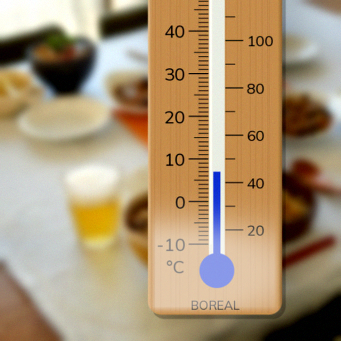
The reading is 7 (°C)
